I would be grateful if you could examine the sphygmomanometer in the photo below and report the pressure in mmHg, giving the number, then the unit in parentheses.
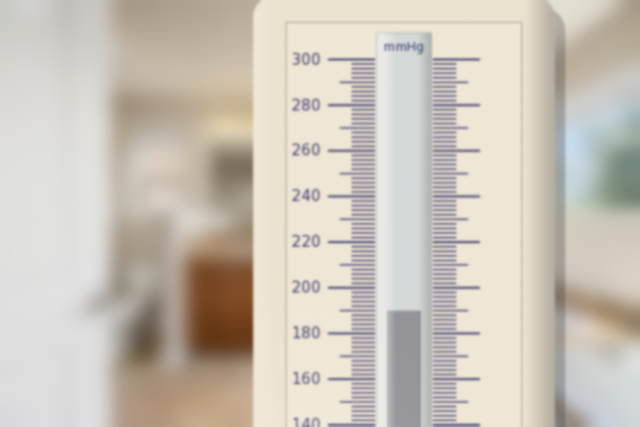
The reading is 190 (mmHg)
